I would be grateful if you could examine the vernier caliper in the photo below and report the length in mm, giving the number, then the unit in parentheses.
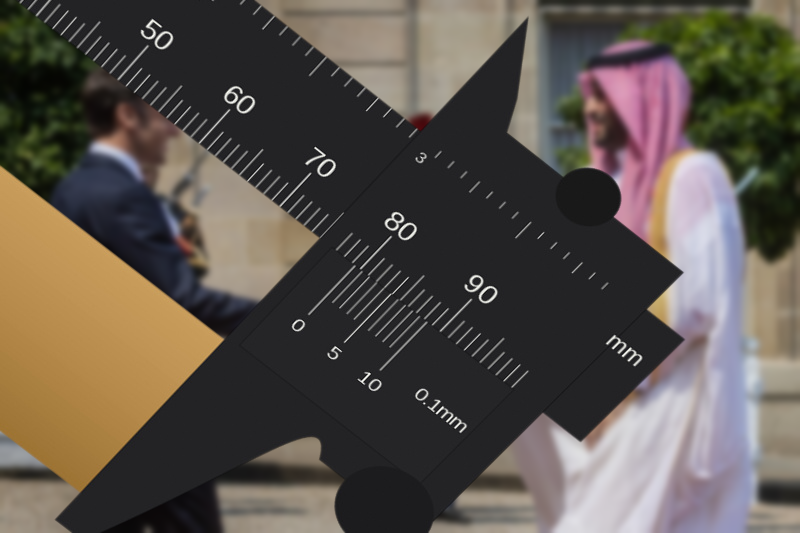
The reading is 79.4 (mm)
